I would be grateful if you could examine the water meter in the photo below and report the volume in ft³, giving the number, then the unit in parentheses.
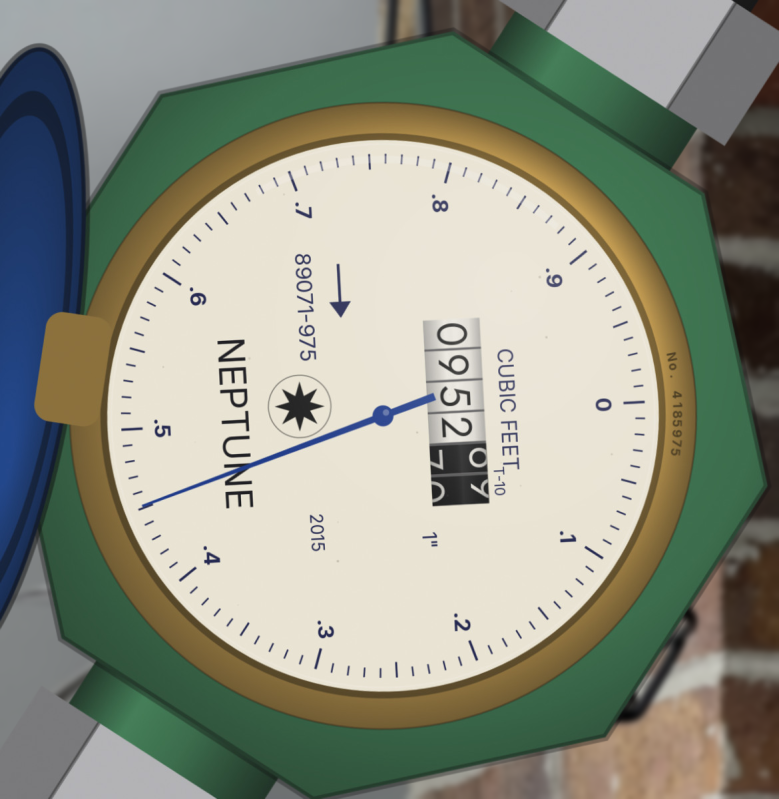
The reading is 95269.45 (ft³)
